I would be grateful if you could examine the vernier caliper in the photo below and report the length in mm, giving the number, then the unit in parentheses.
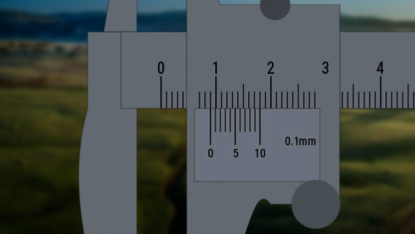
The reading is 9.0 (mm)
